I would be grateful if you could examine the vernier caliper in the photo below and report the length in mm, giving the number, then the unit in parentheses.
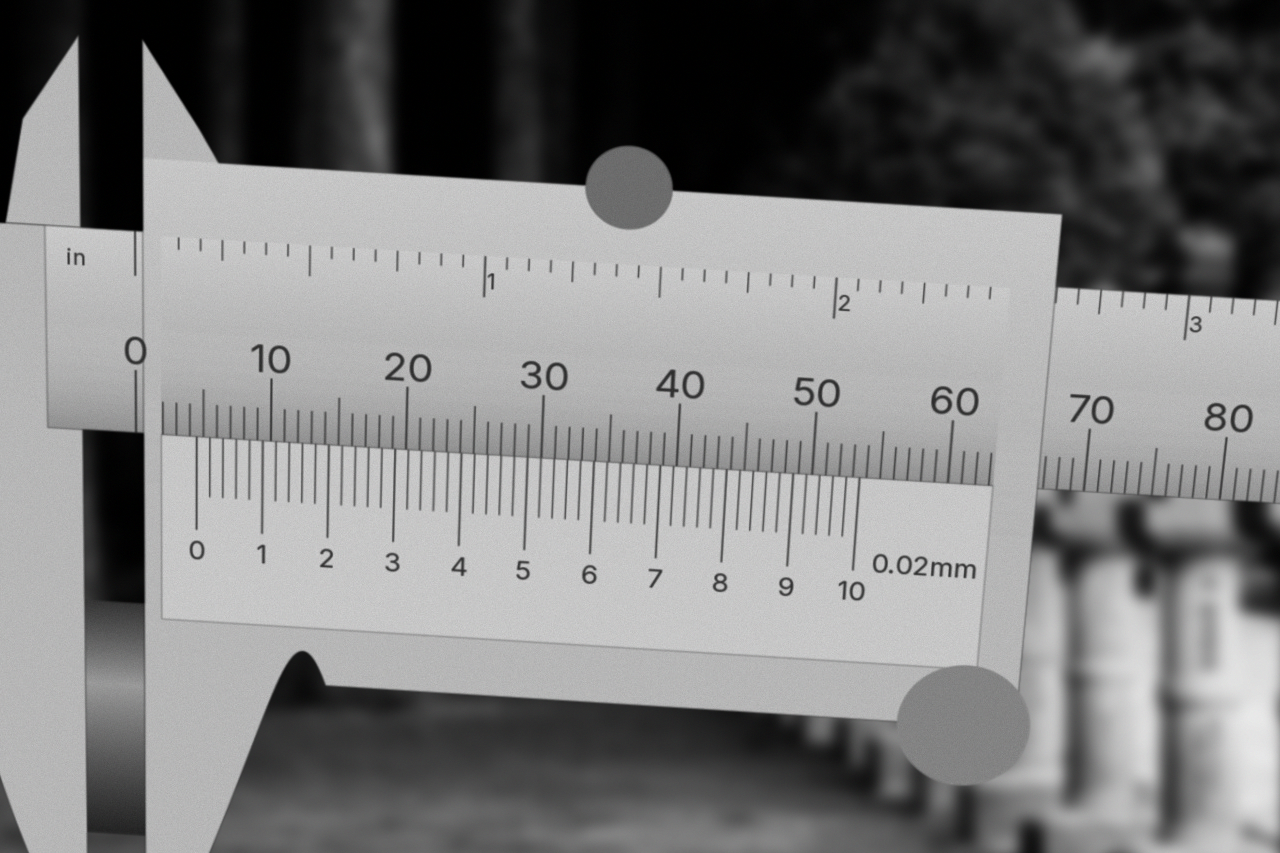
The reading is 4.5 (mm)
